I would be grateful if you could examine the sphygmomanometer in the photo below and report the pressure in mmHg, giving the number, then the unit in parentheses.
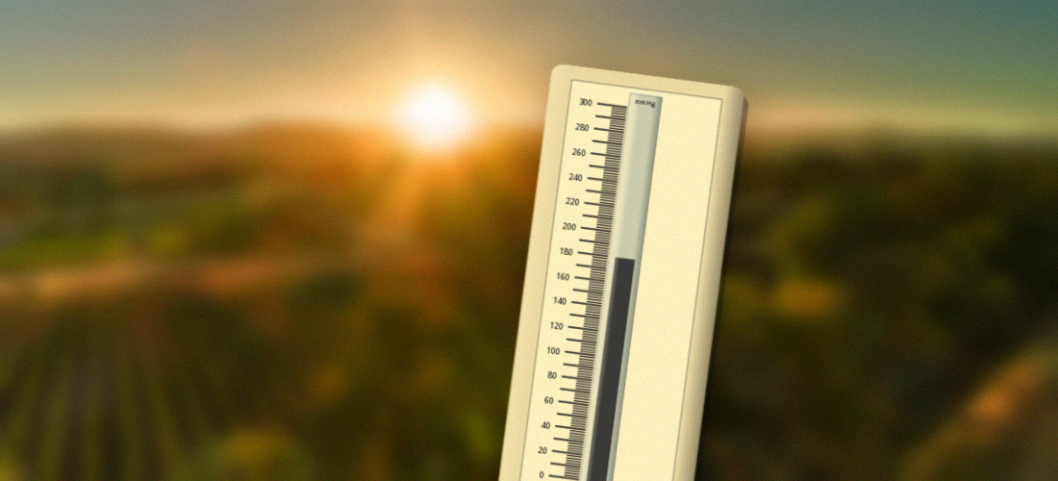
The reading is 180 (mmHg)
